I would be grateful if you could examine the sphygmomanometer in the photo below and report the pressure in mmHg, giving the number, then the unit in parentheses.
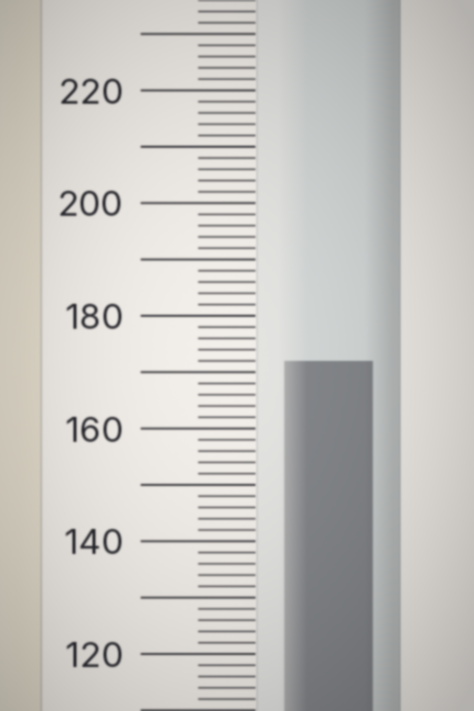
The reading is 172 (mmHg)
